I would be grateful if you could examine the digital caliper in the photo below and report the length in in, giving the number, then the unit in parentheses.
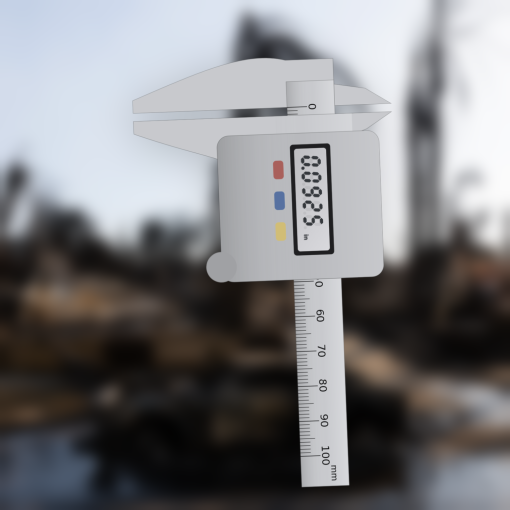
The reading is 0.0925 (in)
